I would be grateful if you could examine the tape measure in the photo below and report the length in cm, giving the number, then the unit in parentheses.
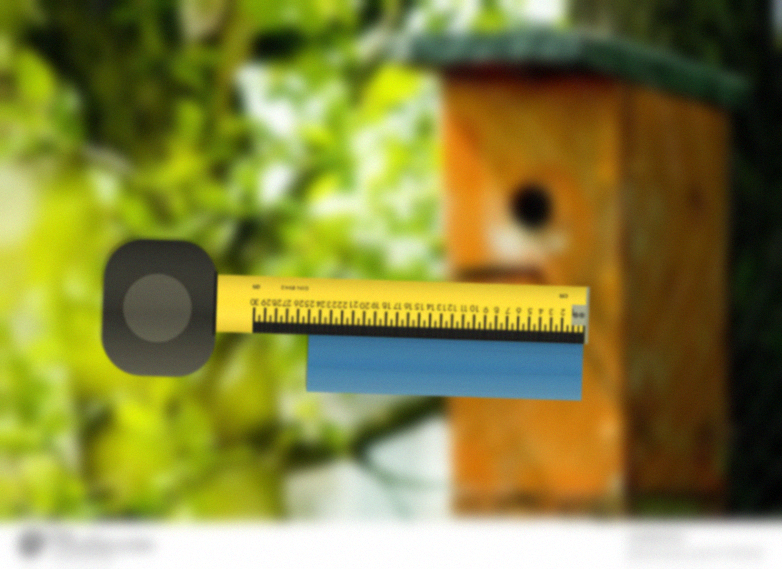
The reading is 25 (cm)
